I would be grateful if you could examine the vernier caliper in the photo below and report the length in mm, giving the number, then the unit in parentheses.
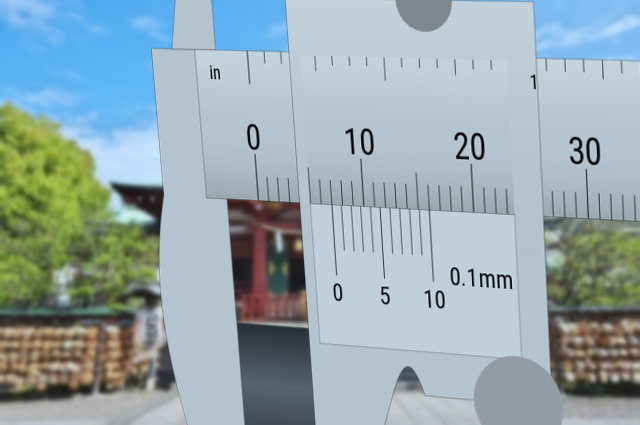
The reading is 7.0 (mm)
